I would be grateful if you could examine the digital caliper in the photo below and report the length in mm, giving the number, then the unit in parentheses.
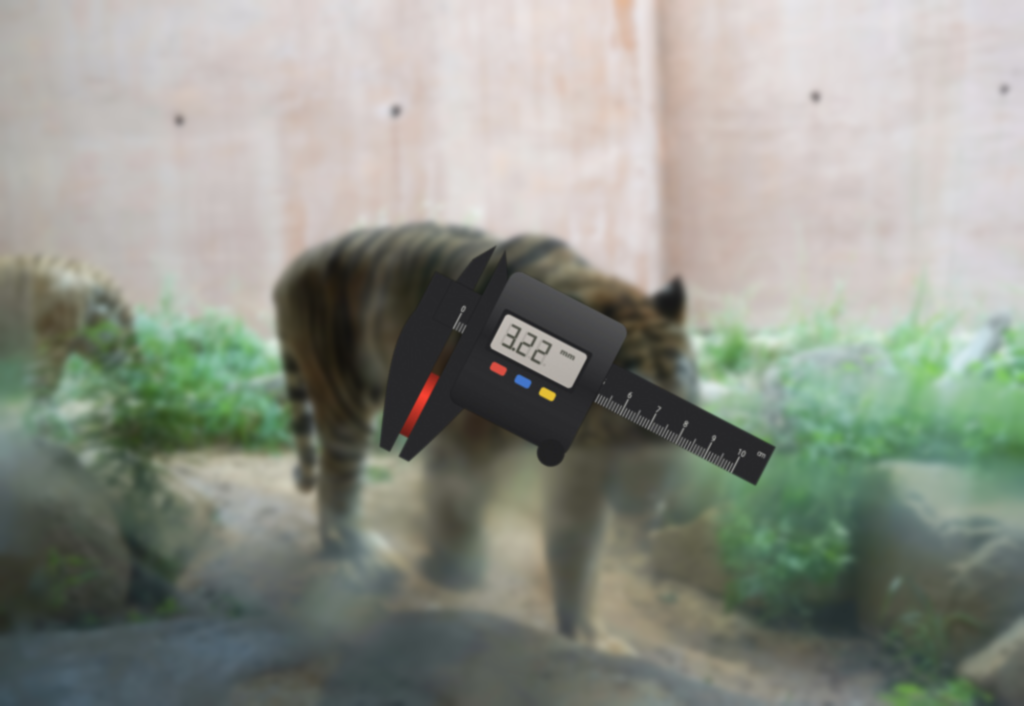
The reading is 3.22 (mm)
